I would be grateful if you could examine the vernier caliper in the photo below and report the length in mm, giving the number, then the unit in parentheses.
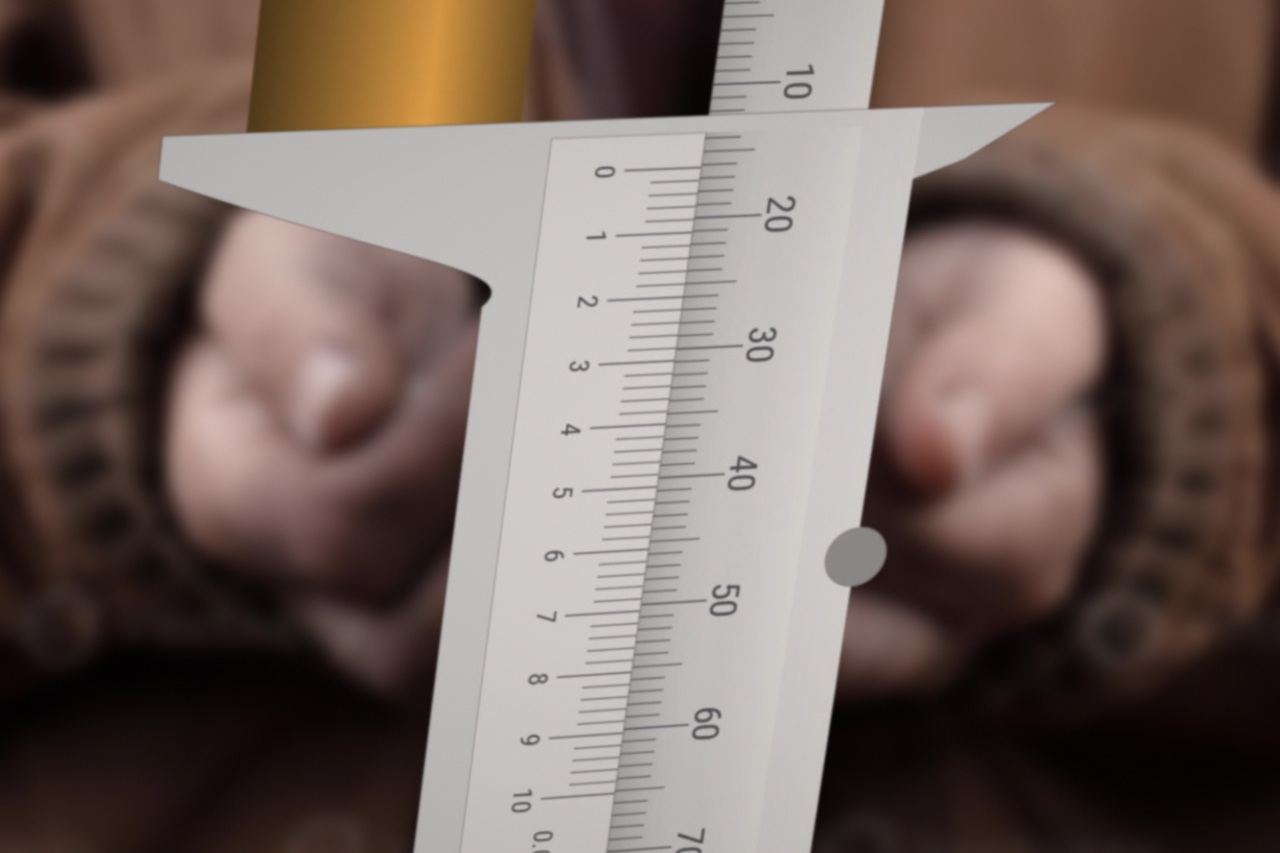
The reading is 16.2 (mm)
